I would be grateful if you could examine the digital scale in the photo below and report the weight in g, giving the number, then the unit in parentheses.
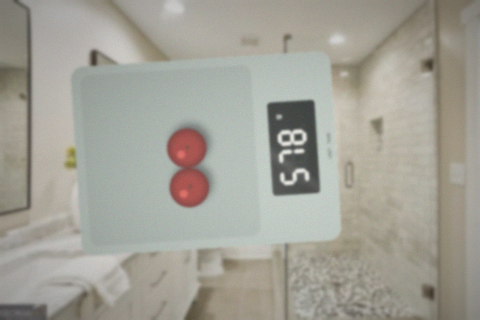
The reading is 578 (g)
